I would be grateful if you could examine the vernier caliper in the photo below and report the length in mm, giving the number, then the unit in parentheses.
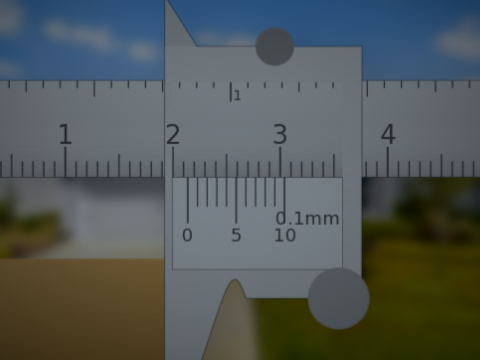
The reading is 21.4 (mm)
